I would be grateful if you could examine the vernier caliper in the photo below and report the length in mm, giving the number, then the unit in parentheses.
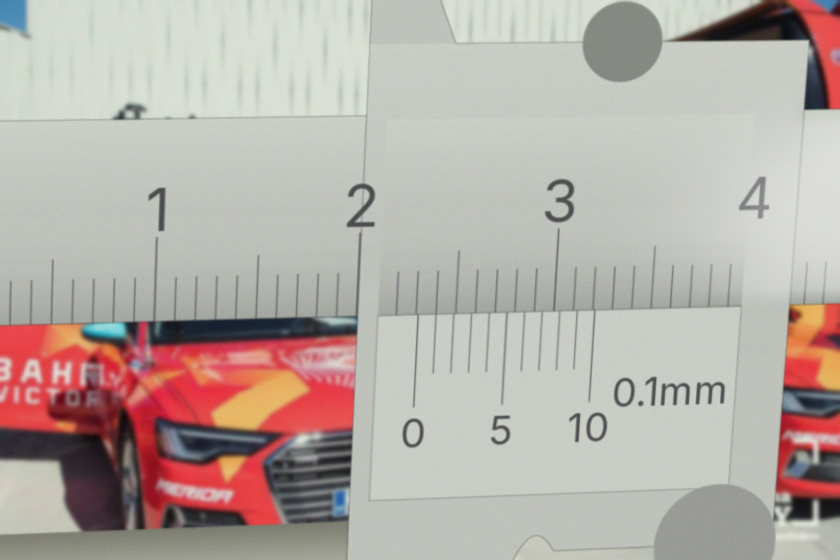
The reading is 23.1 (mm)
